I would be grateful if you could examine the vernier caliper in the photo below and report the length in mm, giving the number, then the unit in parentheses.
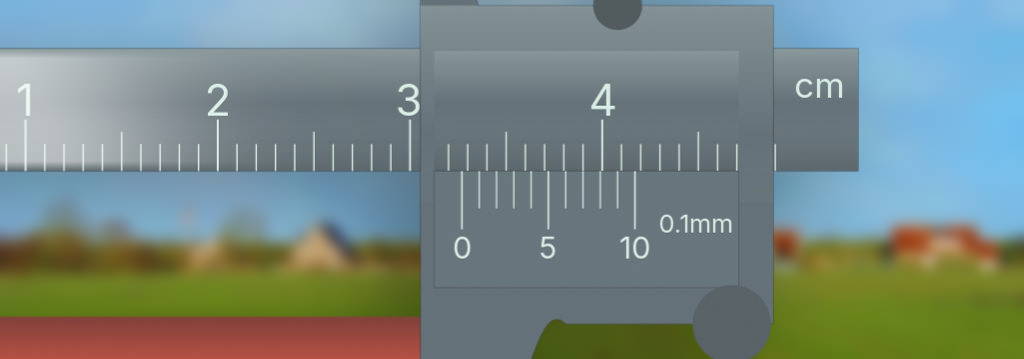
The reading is 32.7 (mm)
